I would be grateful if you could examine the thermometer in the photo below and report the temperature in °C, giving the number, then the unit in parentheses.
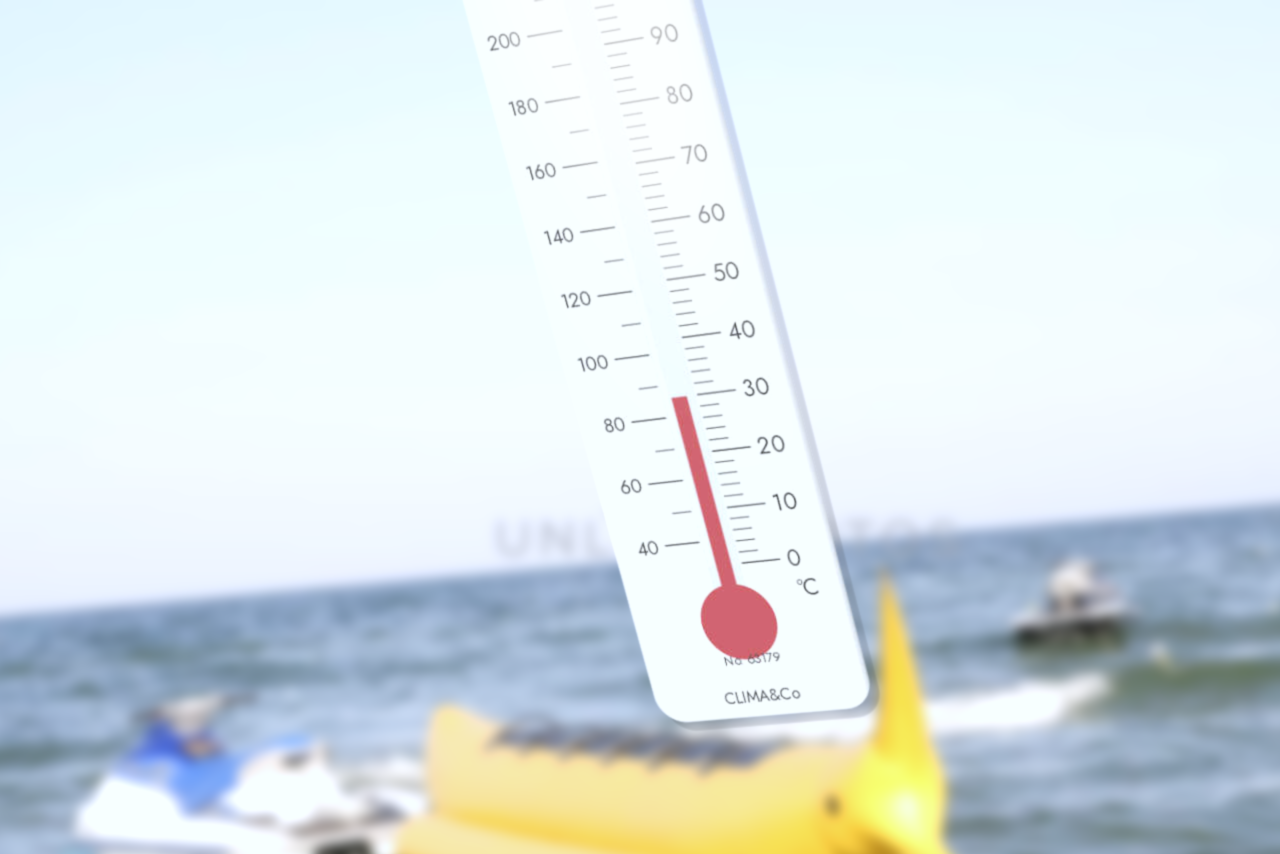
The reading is 30 (°C)
